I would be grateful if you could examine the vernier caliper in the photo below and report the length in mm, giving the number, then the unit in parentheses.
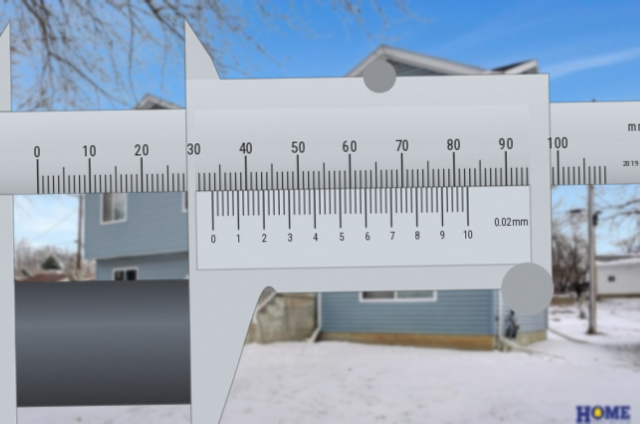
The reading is 33.5 (mm)
